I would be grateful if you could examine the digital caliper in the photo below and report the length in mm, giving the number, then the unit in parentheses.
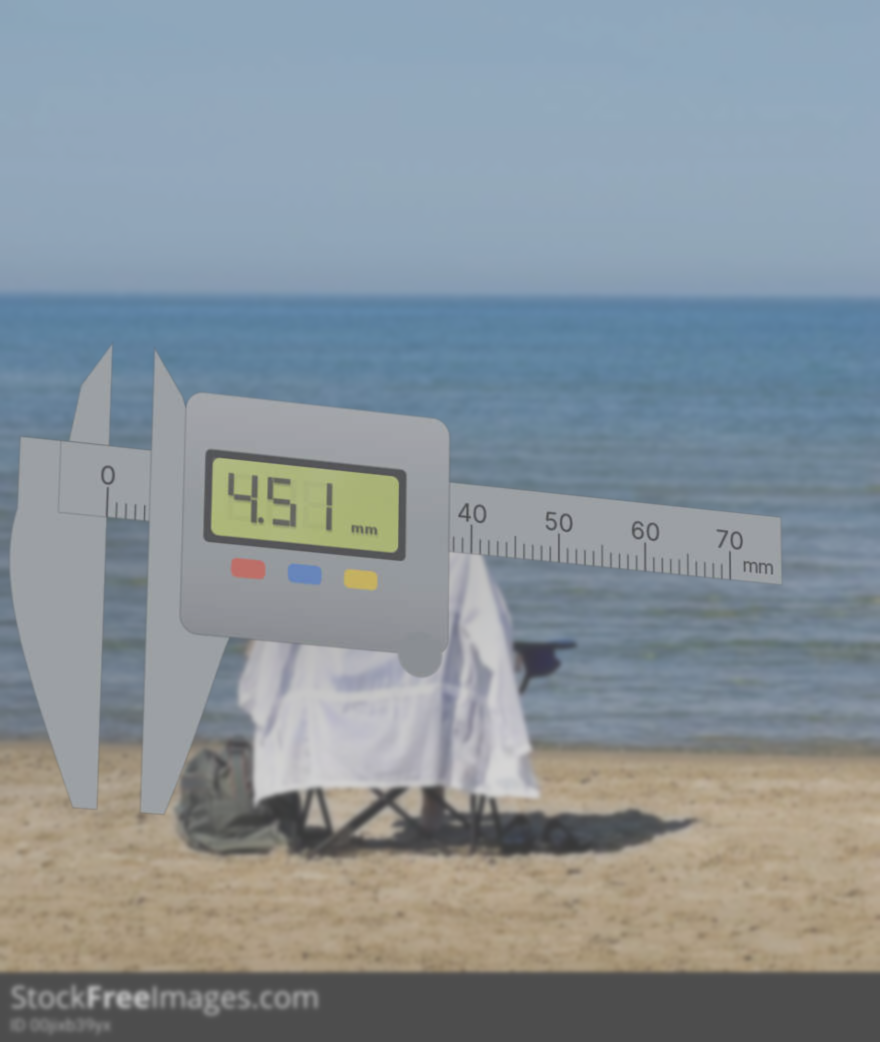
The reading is 4.51 (mm)
